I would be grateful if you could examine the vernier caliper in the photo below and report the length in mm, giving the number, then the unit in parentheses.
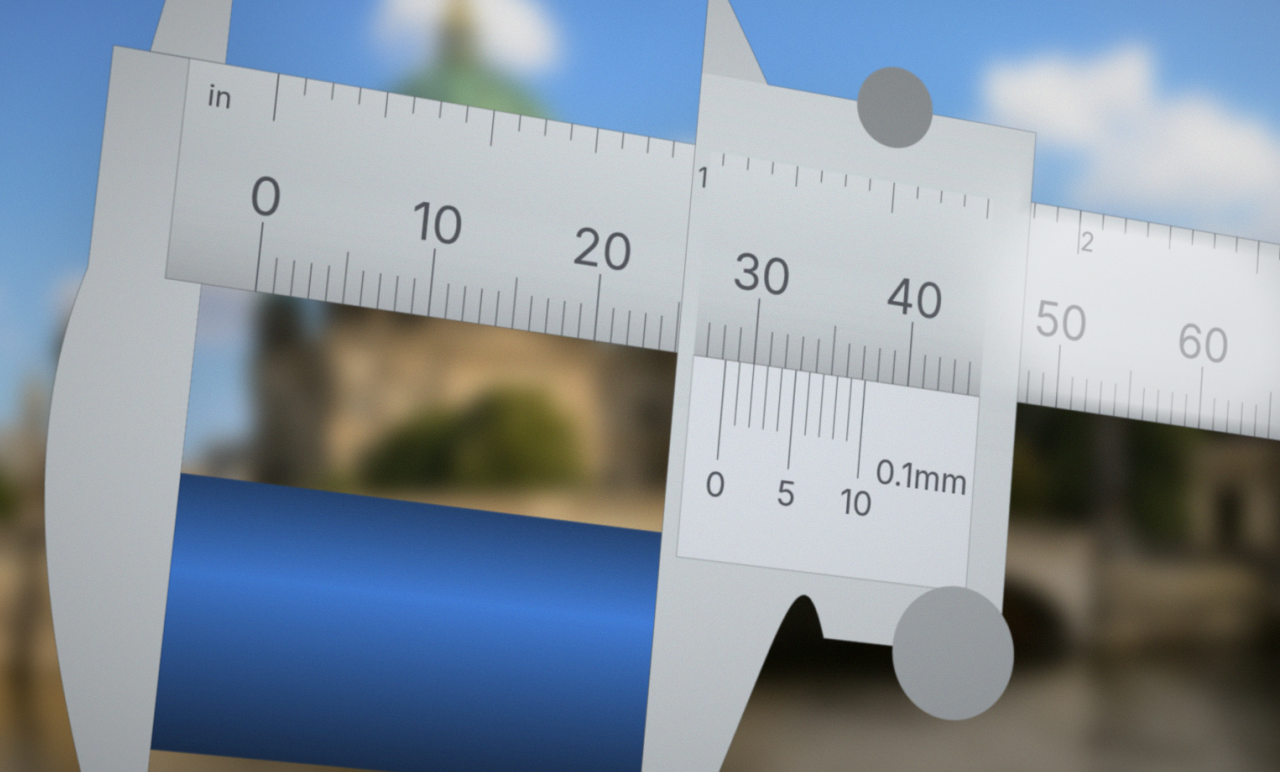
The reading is 28.2 (mm)
